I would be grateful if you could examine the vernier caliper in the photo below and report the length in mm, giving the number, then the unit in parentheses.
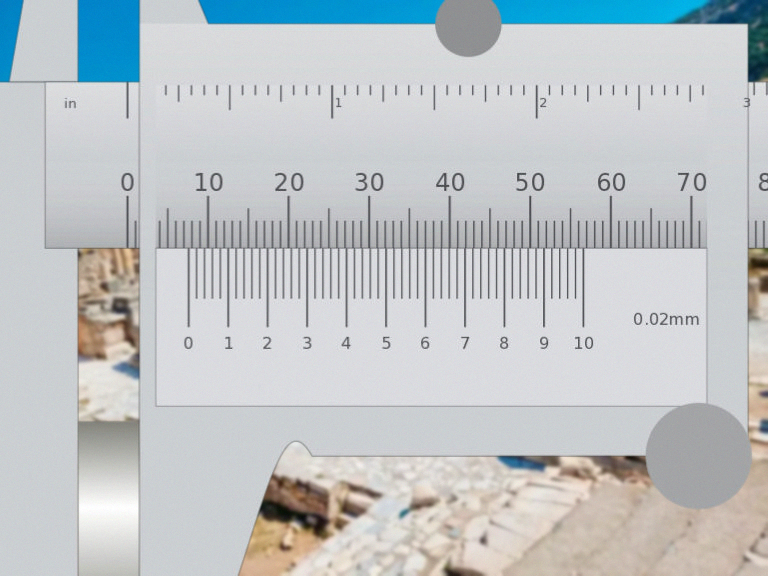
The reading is 7.6 (mm)
